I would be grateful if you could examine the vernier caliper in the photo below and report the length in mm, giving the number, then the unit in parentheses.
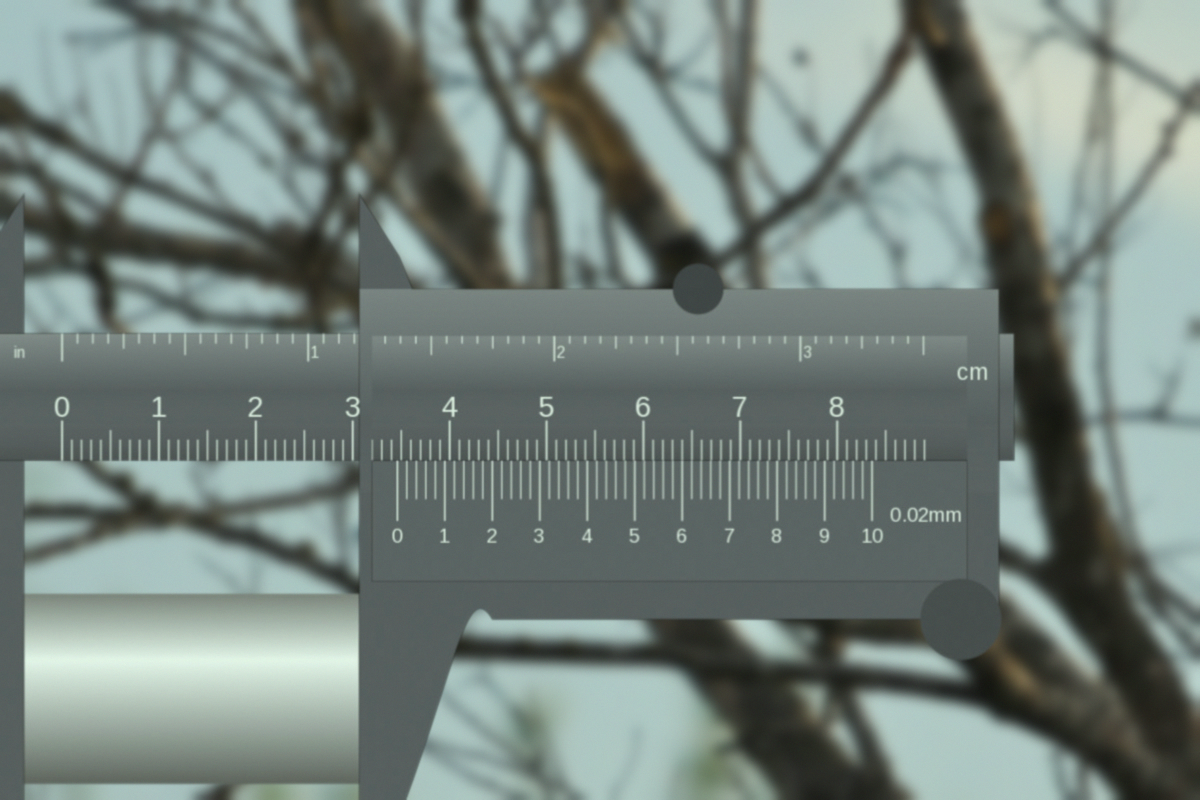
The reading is 34.6 (mm)
